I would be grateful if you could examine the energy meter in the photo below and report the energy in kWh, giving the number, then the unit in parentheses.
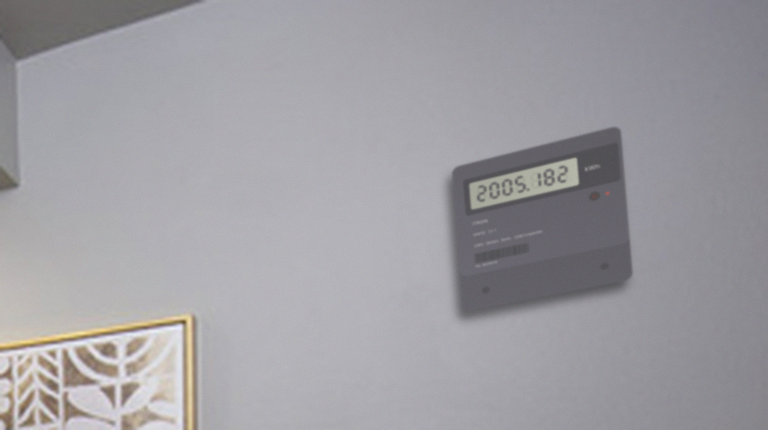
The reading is 2005.182 (kWh)
